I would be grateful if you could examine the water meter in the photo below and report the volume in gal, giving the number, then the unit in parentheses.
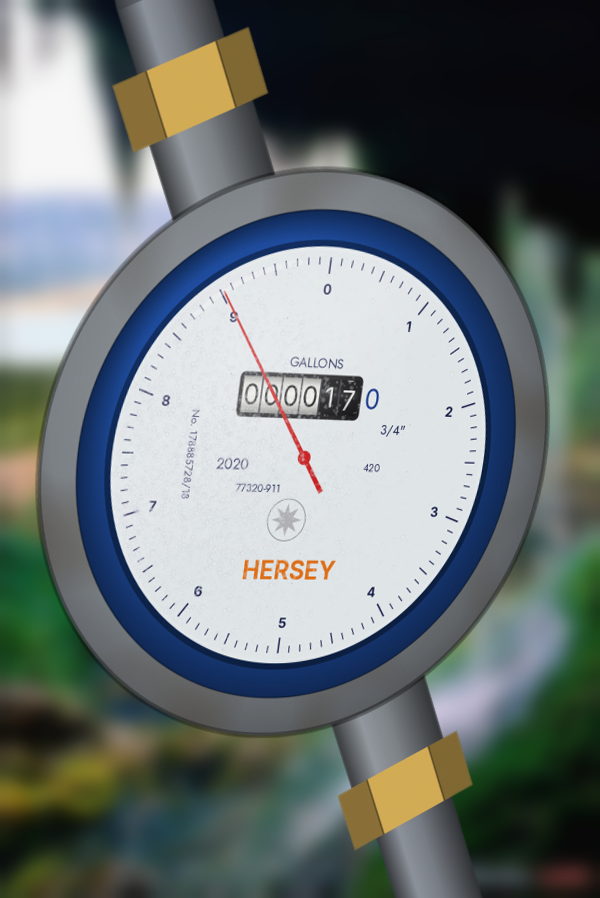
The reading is 169.0 (gal)
